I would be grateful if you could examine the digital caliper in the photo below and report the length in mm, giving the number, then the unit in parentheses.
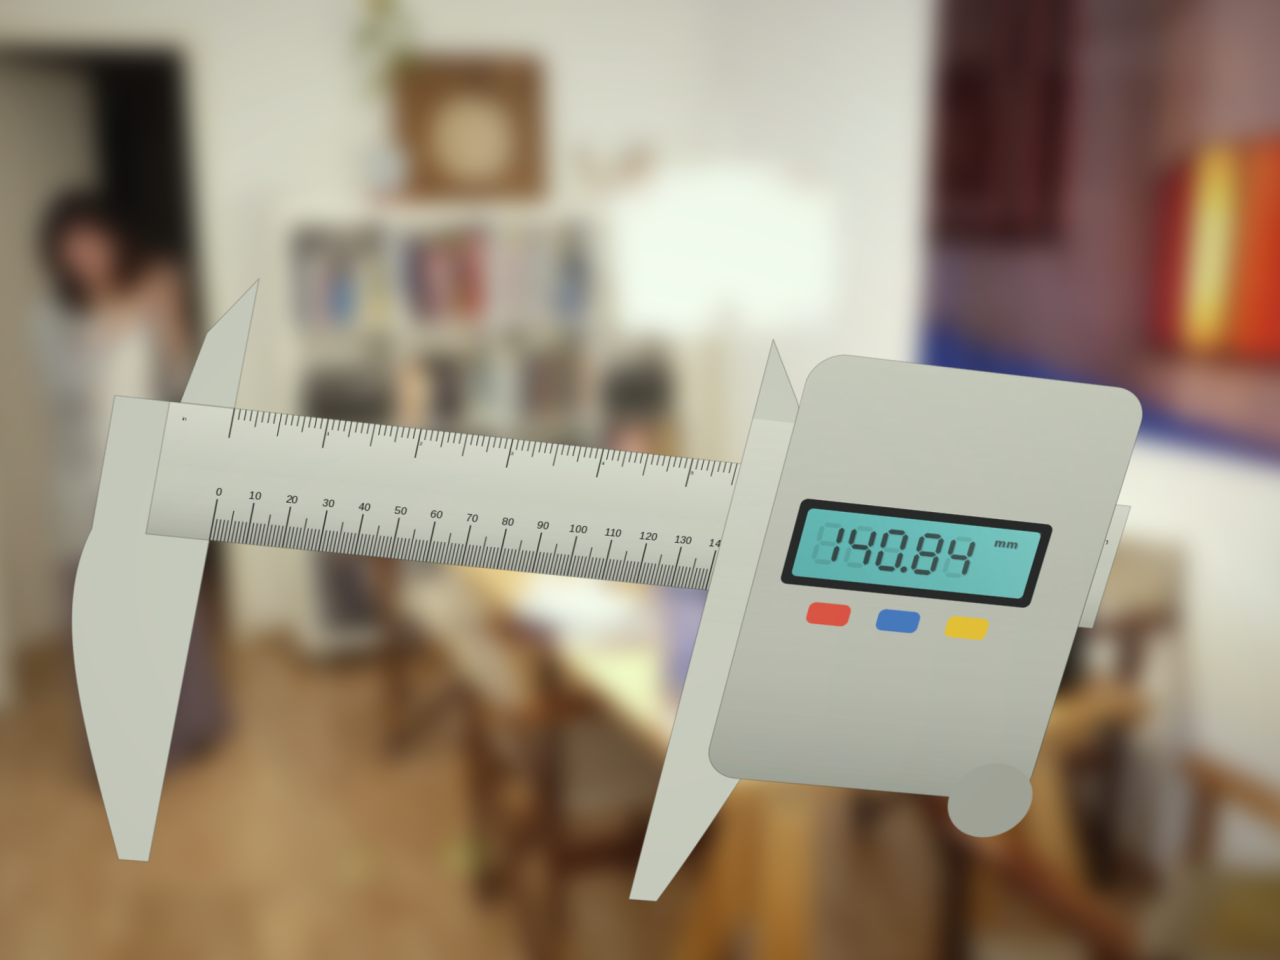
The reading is 140.84 (mm)
